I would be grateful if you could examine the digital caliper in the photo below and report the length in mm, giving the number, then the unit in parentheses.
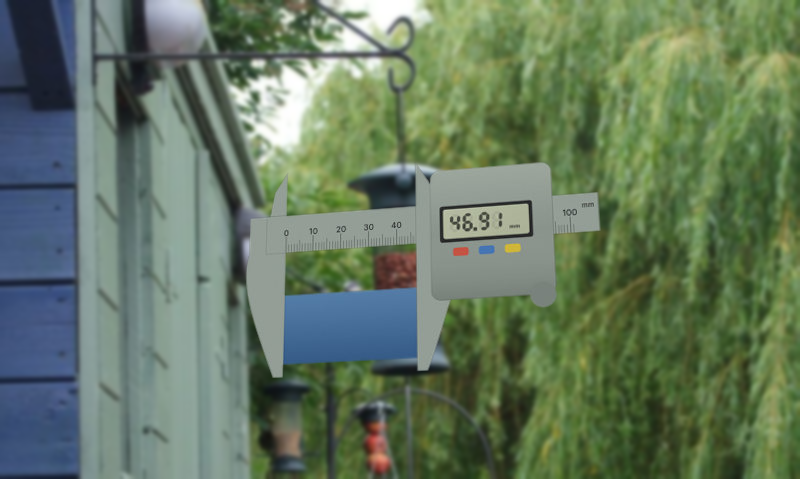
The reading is 46.91 (mm)
